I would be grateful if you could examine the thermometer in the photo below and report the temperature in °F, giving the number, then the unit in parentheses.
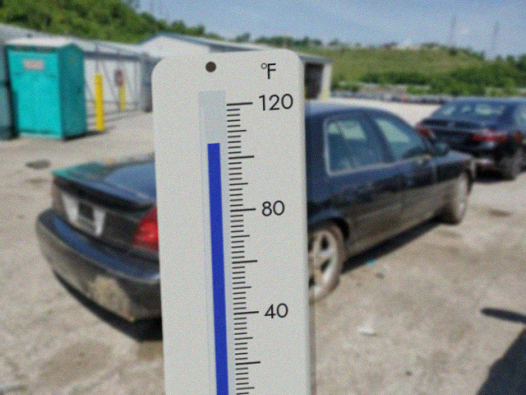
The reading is 106 (°F)
